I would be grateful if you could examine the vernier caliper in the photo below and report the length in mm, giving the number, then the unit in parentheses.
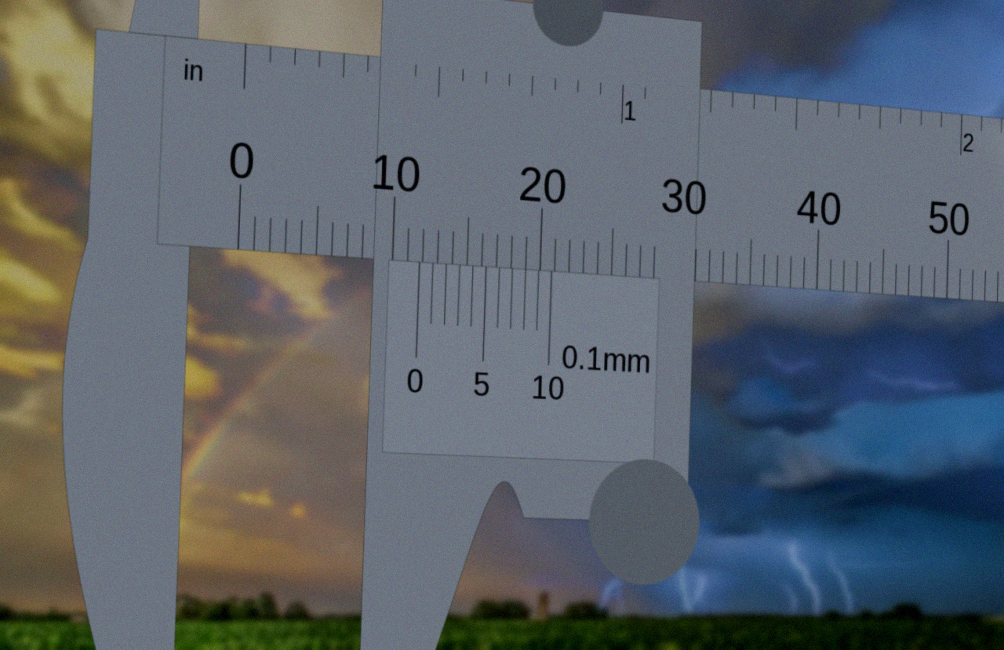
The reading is 11.8 (mm)
